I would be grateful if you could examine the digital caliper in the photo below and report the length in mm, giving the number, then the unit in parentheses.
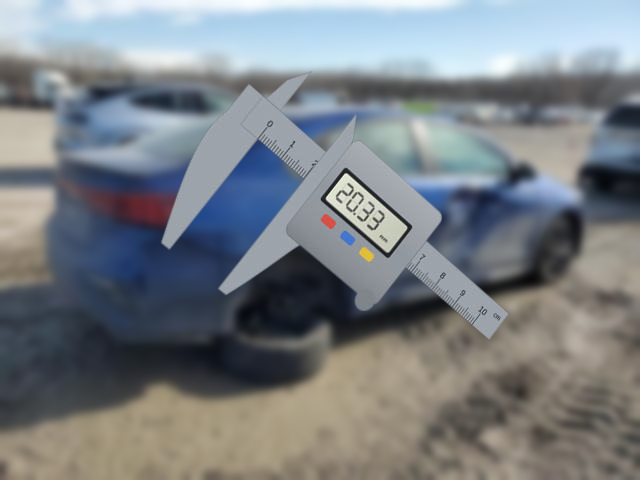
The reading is 20.33 (mm)
